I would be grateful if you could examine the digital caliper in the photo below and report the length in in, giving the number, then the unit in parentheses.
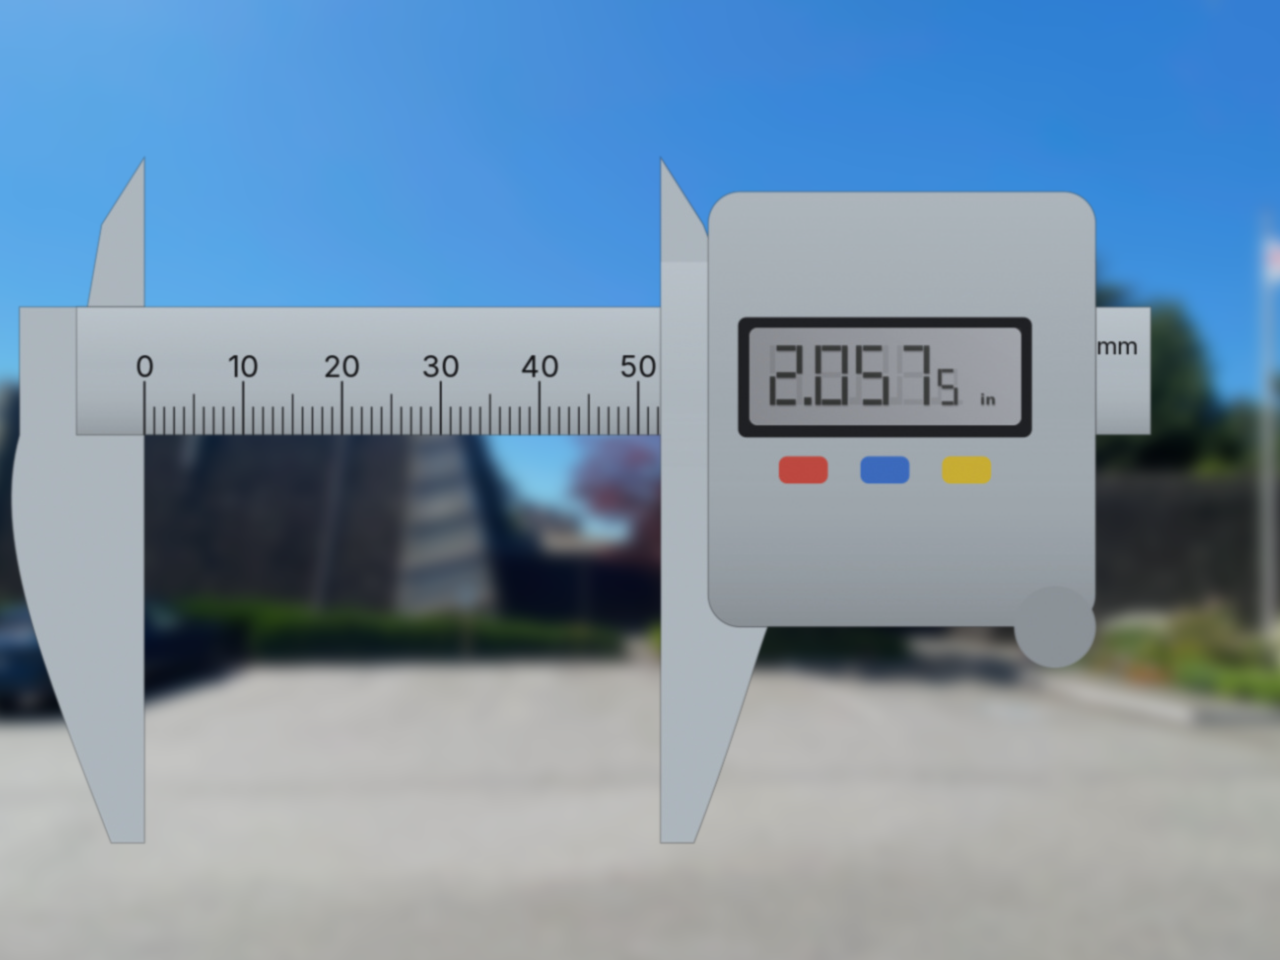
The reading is 2.0575 (in)
